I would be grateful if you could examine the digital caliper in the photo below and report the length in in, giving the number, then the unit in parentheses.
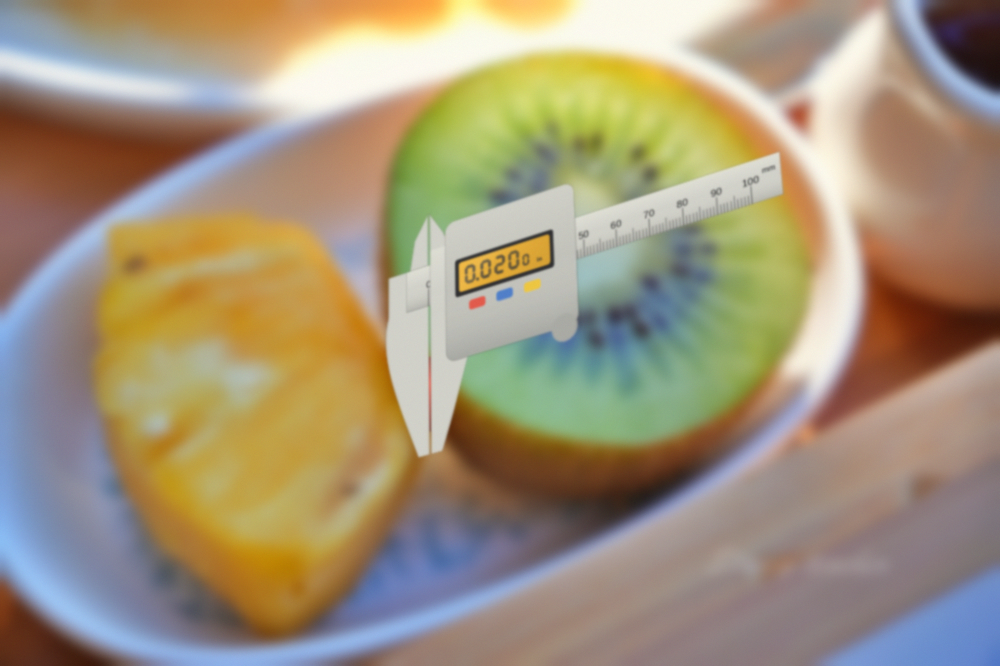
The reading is 0.0200 (in)
